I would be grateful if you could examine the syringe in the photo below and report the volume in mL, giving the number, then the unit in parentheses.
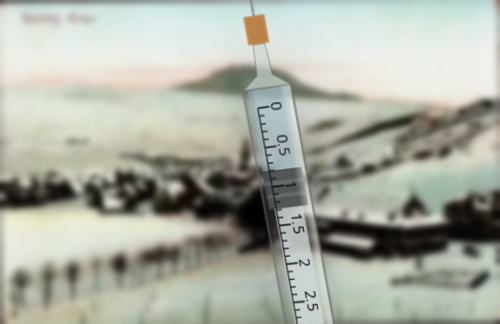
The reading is 0.8 (mL)
